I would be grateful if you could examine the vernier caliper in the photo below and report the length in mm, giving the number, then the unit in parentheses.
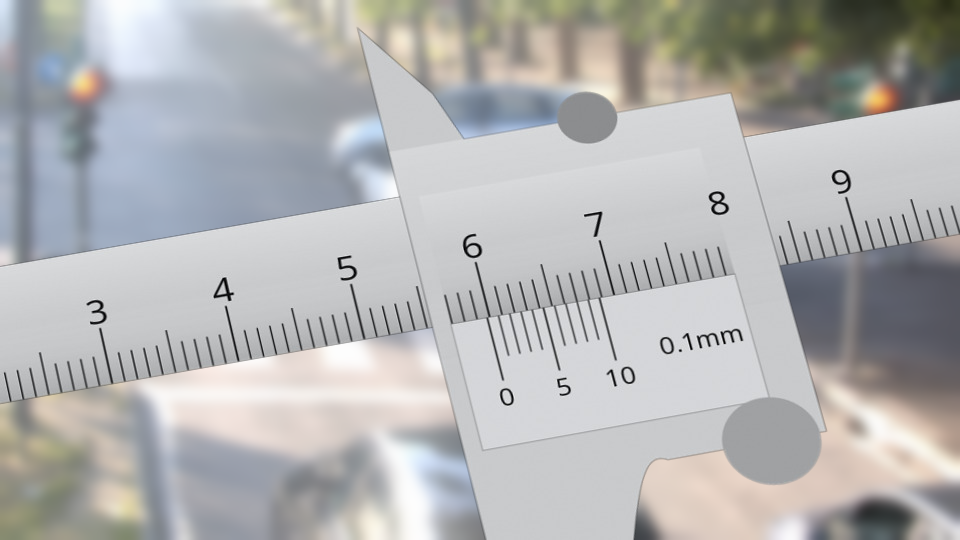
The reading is 59.8 (mm)
